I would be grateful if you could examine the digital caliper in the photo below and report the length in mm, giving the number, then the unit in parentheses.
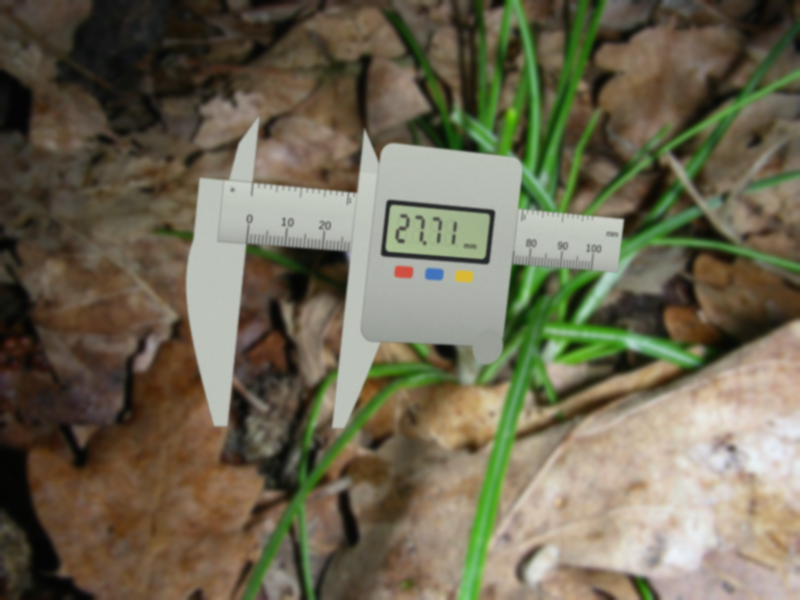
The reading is 27.71 (mm)
